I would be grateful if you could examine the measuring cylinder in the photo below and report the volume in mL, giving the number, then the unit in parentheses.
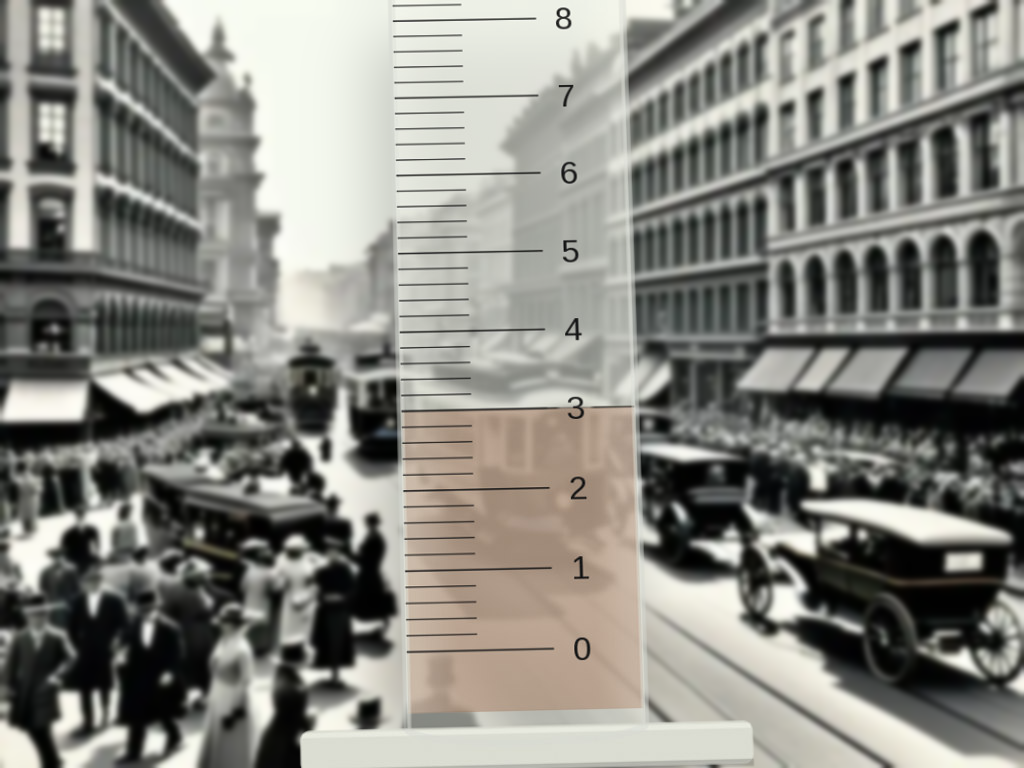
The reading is 3 (mL)
